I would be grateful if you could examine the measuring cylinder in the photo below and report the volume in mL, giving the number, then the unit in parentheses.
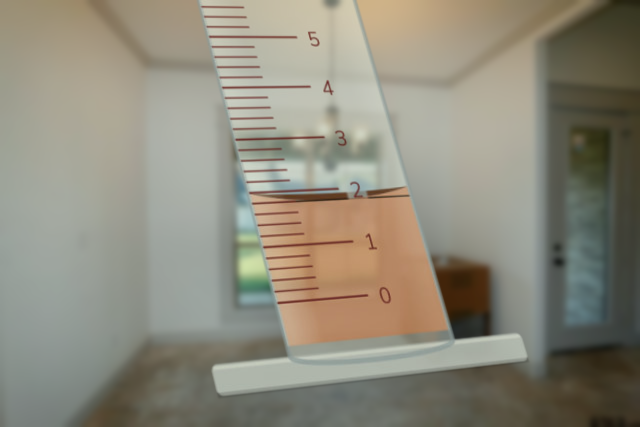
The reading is 1.8 (mL)
